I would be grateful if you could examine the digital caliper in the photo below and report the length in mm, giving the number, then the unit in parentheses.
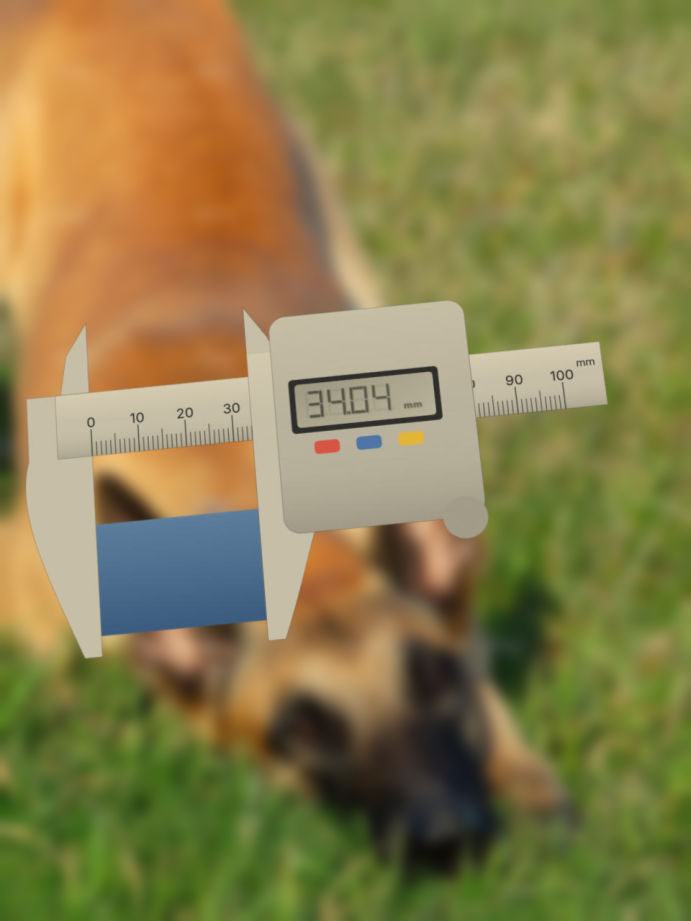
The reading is 34.04 (mm)
